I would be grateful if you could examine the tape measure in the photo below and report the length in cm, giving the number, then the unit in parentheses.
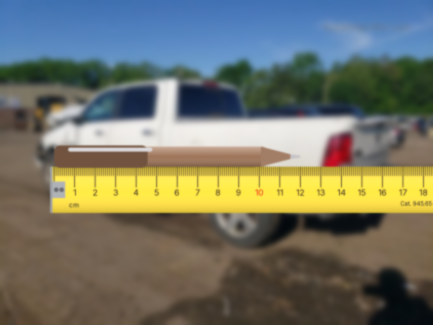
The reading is 12 (cm)
